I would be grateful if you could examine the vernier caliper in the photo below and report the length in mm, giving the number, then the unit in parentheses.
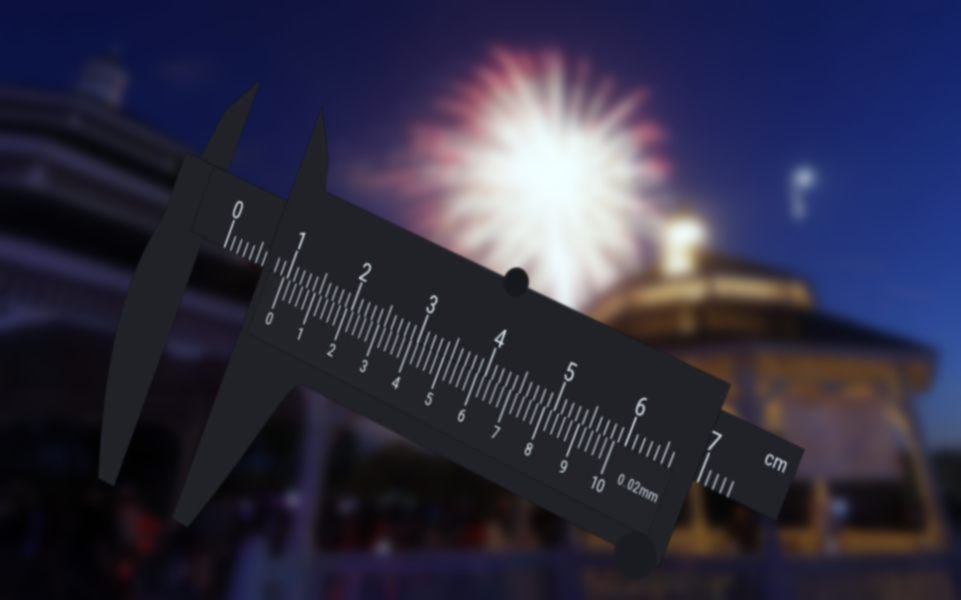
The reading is 9.5 (mm)
